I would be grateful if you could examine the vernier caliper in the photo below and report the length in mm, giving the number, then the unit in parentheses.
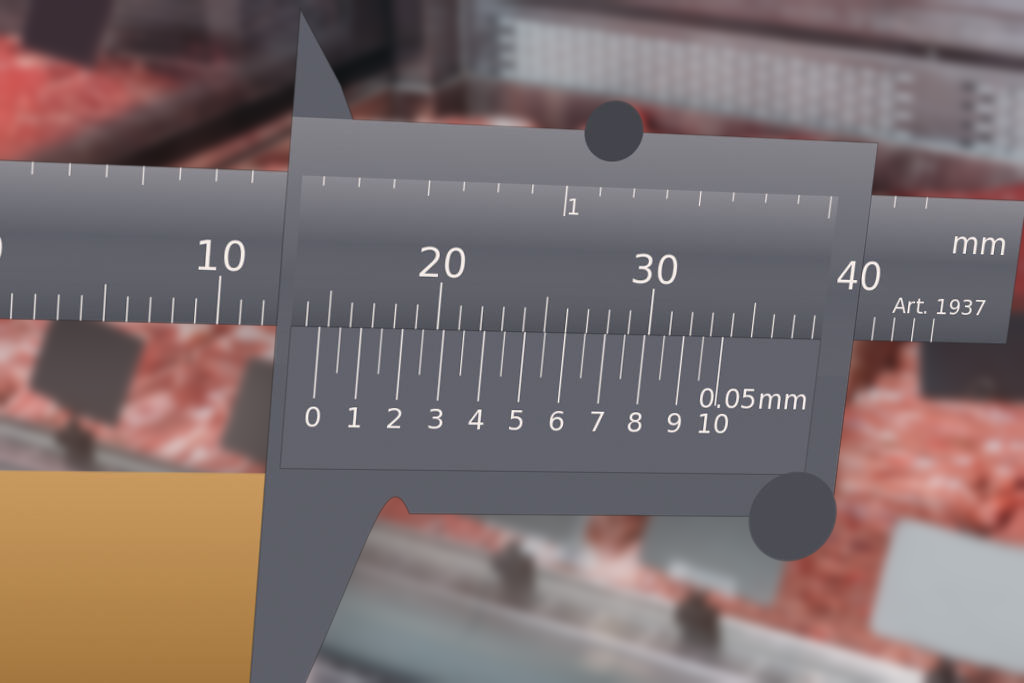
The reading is 14.6 (mm)
